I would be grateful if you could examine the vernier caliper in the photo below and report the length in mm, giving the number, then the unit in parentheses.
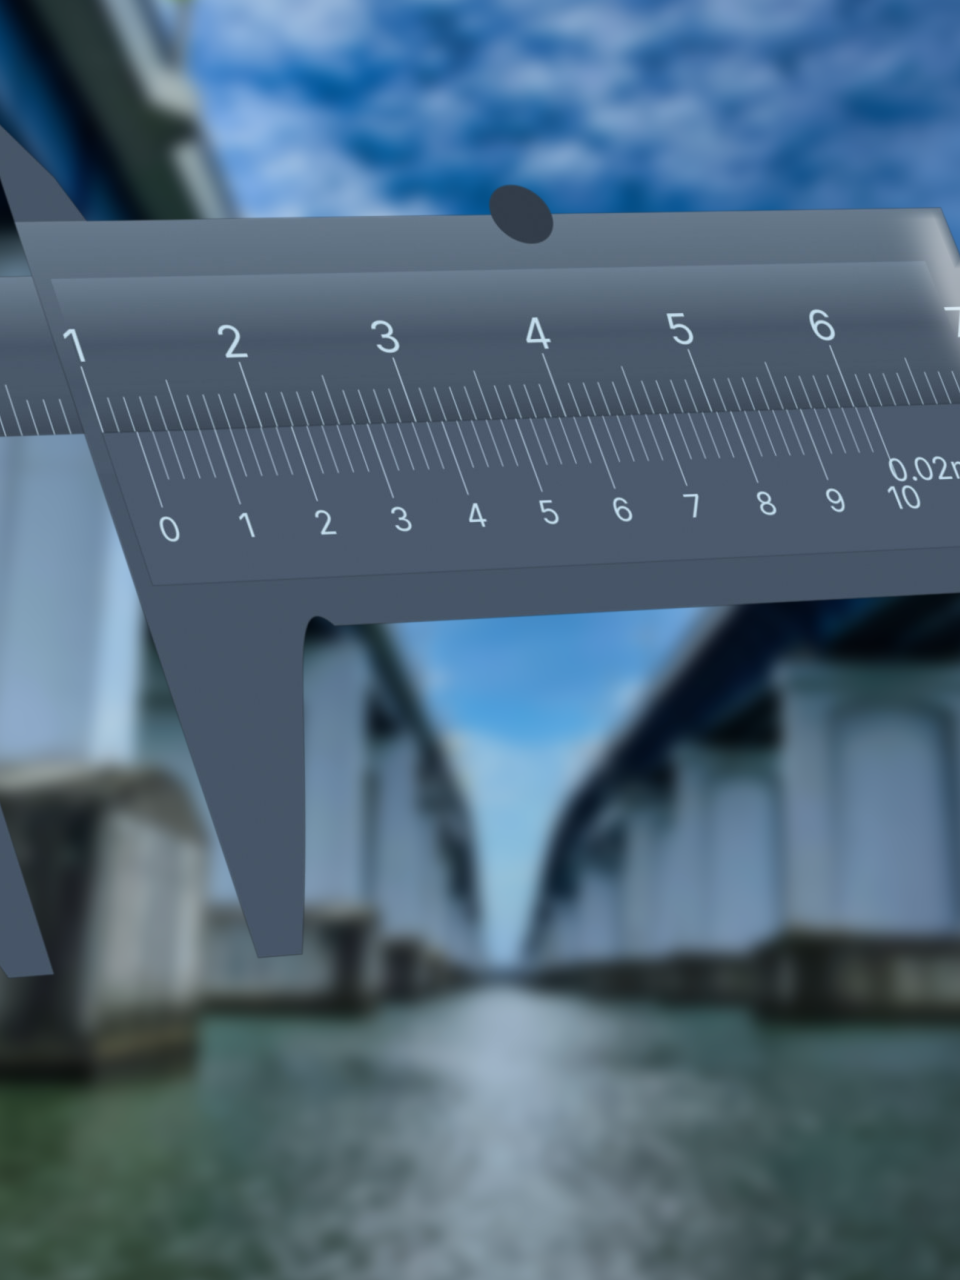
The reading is 12.1 (mm)
